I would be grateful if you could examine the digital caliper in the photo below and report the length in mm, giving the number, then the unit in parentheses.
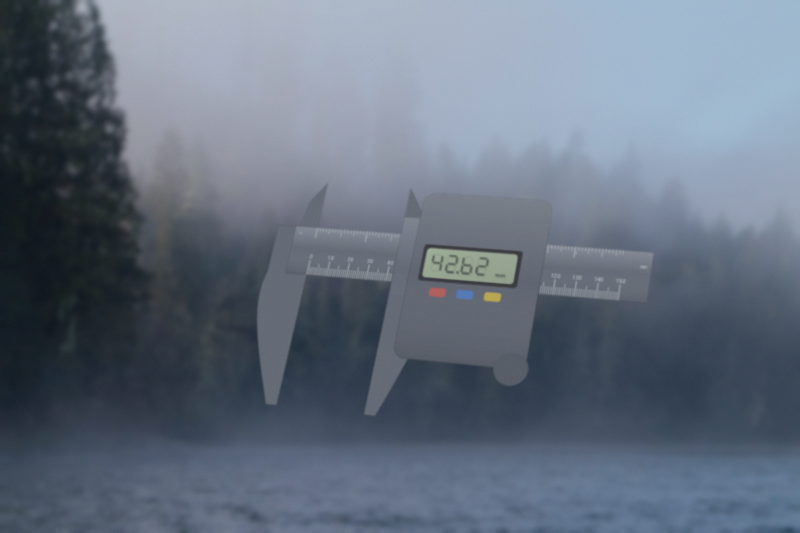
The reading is 42.62 (mm)
